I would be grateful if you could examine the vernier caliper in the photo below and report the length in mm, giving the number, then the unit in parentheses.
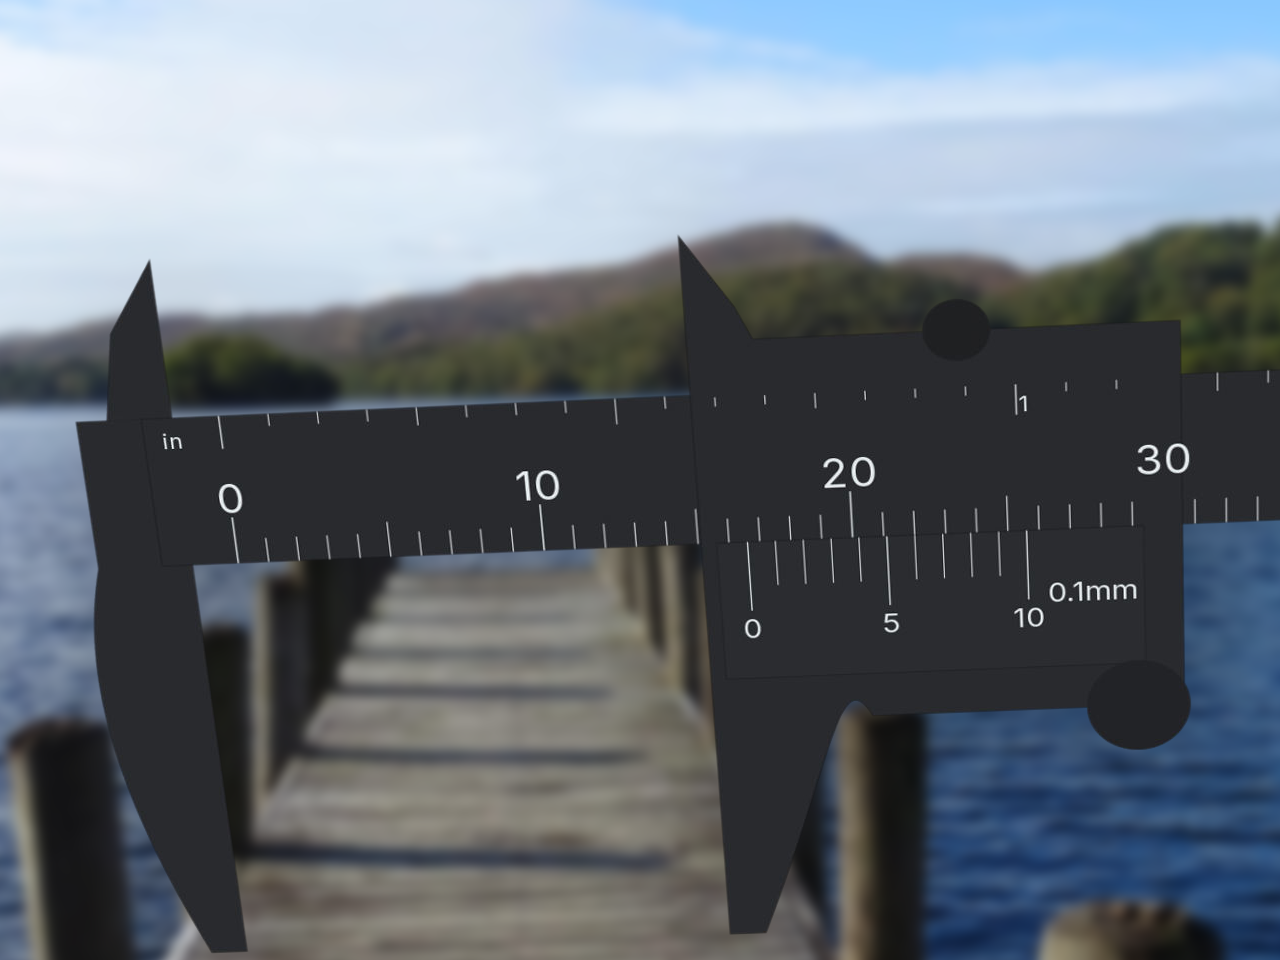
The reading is 16.6 (mm)
